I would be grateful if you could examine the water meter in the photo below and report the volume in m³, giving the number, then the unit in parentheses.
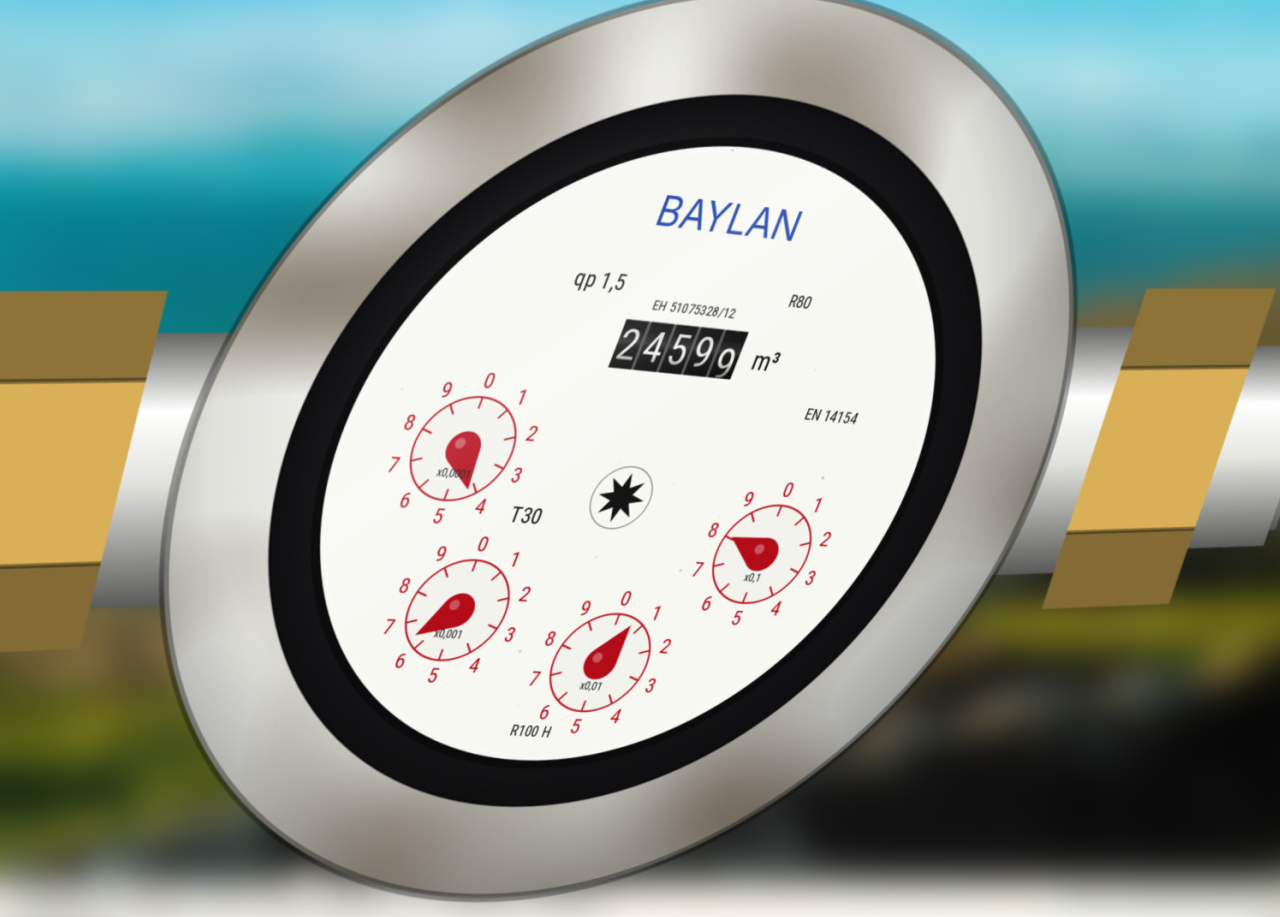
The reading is 24598.8064 (m³)
